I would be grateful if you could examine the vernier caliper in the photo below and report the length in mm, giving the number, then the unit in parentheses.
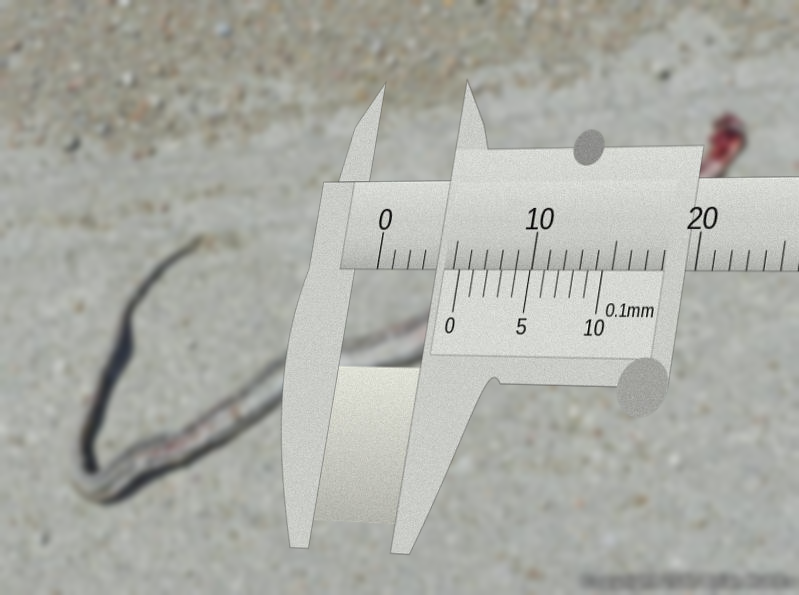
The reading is 5.4 (mm)
